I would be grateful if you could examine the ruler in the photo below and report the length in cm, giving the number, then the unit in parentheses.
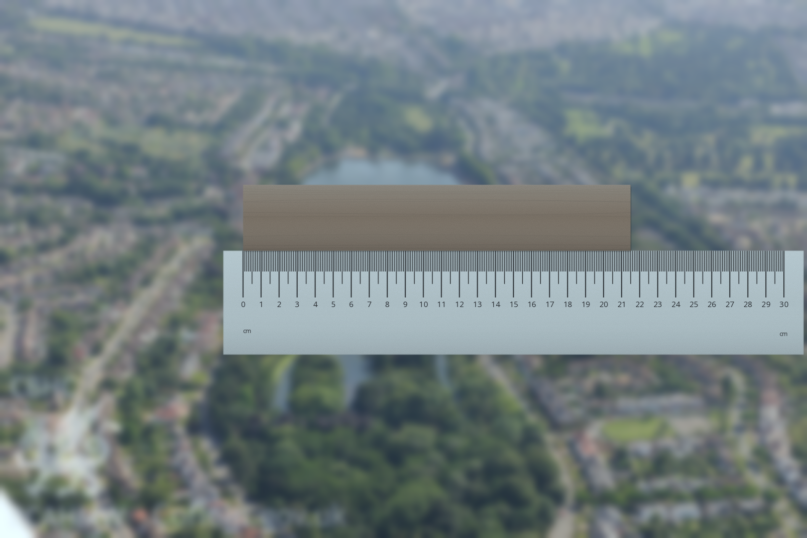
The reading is 21.5 (cm)
